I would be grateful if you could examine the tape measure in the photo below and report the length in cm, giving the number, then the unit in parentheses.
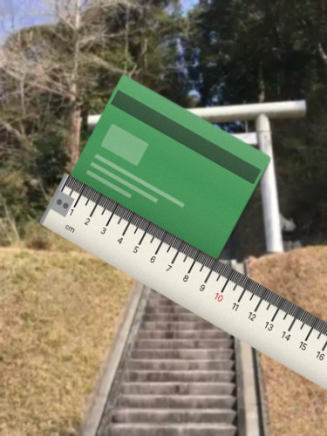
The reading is 9 (cm)
